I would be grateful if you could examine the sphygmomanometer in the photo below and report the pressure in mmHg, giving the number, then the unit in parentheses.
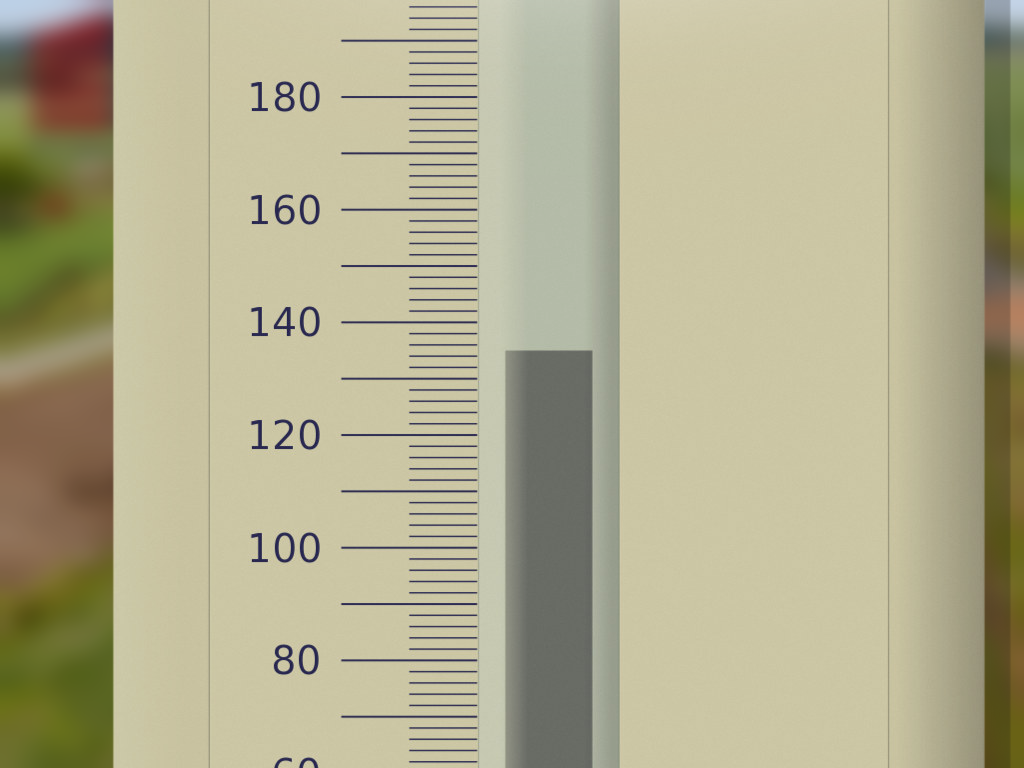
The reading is 135 (mmHg)
